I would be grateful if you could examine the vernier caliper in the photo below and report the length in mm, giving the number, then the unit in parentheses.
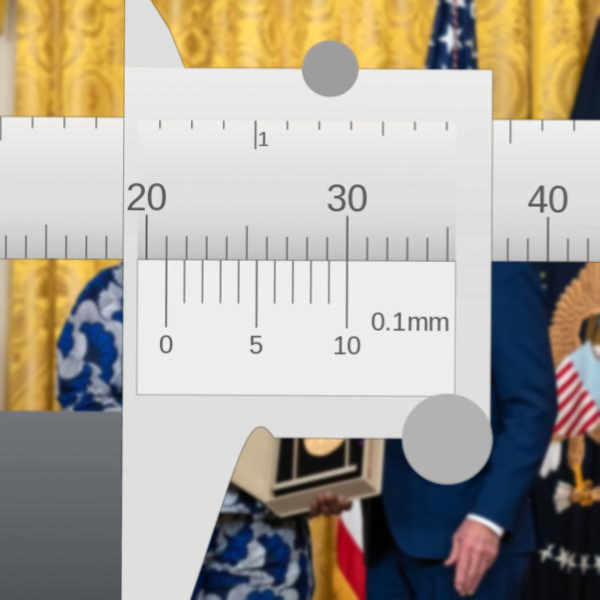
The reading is 21.0 (mm)
